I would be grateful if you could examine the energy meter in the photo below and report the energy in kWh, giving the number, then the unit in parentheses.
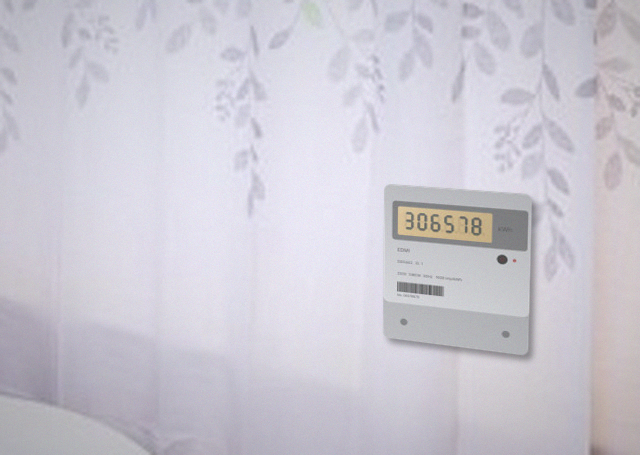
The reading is 306578 (kWh)
